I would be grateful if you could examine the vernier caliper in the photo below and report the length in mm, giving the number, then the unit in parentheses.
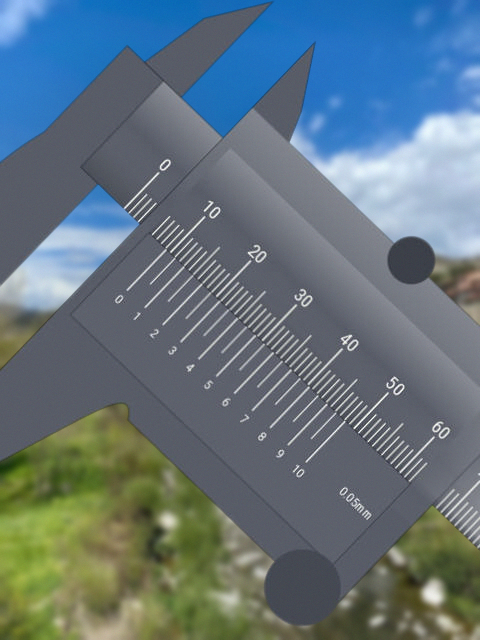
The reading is 9.2 (mm)
